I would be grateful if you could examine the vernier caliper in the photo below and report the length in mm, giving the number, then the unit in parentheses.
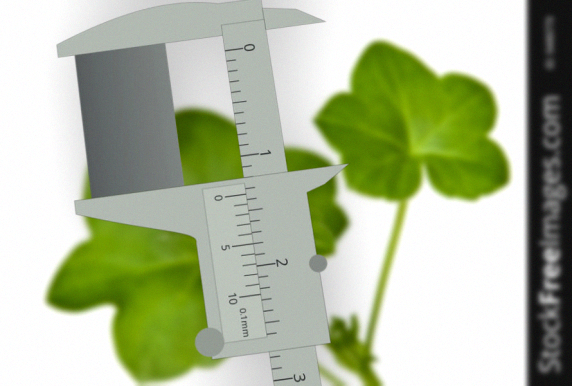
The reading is 13.5 (mm)
